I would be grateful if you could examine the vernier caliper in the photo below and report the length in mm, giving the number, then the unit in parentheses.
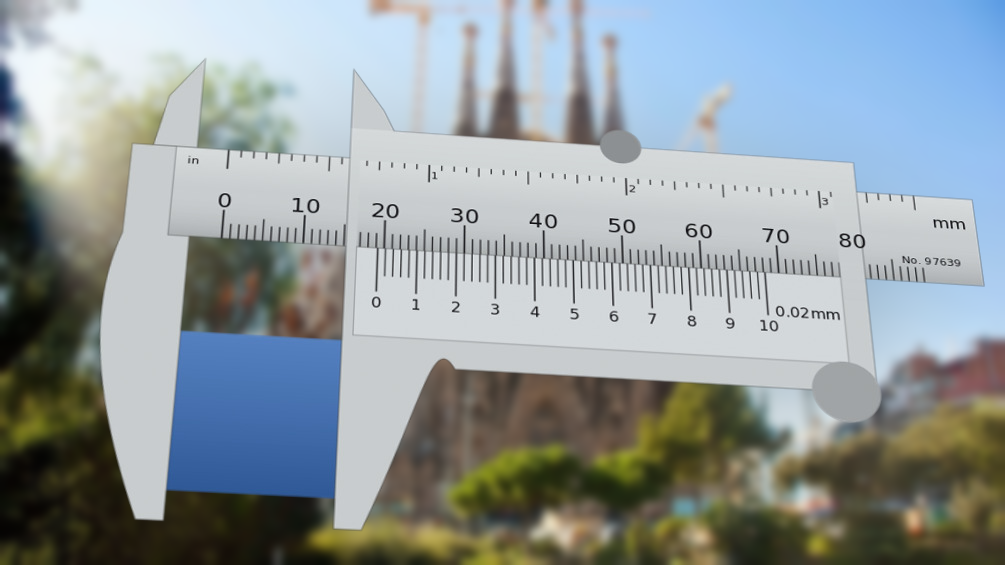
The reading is 19.2 (mm)
